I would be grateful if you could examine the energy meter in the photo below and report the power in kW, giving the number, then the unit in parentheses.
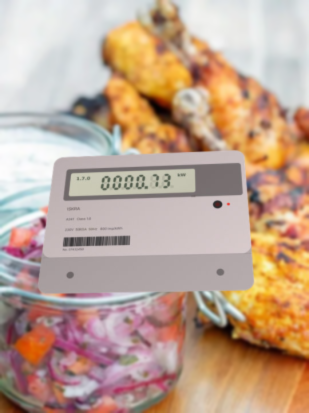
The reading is 0.73 (kW)
